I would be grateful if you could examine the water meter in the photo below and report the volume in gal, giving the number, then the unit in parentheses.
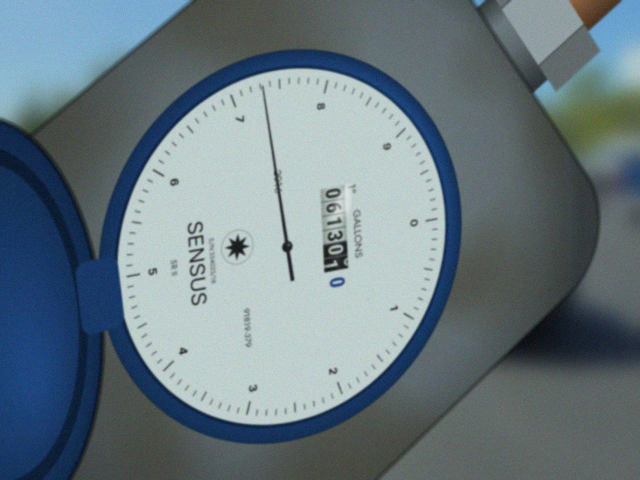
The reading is 613007.3 (gal)
